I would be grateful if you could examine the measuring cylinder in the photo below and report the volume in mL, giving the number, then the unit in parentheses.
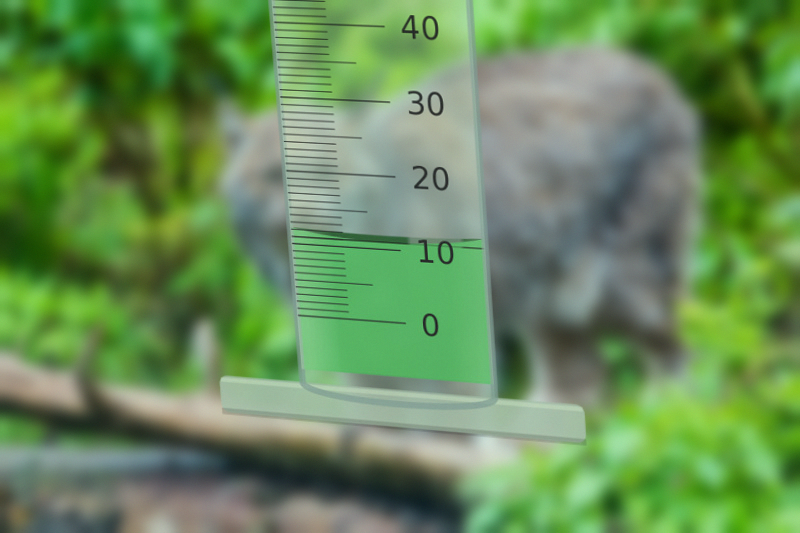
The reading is 11 (mL)
